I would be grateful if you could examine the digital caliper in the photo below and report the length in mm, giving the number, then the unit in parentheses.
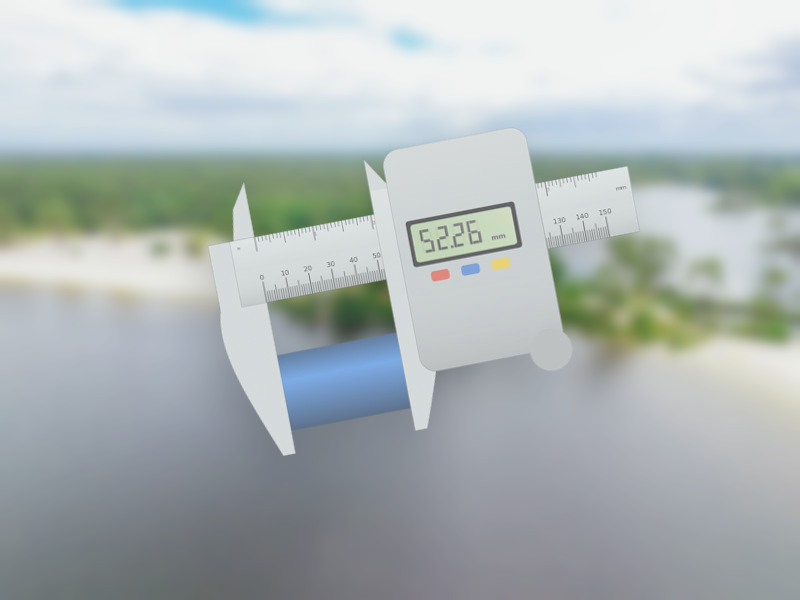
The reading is 52.26 (mm)
